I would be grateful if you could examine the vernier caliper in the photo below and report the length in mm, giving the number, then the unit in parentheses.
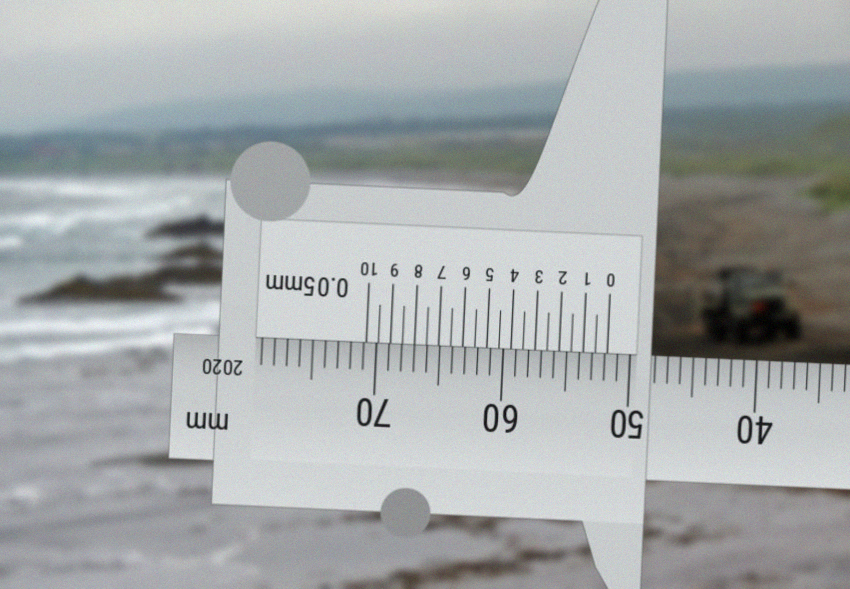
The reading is 51.8 (mm)
